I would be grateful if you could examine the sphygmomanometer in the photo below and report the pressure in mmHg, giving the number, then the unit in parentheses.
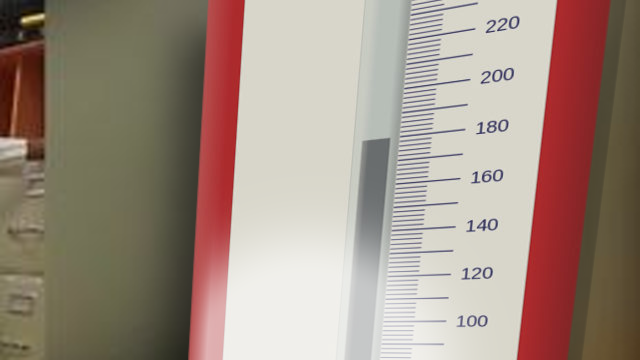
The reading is 180 (mmHg)
